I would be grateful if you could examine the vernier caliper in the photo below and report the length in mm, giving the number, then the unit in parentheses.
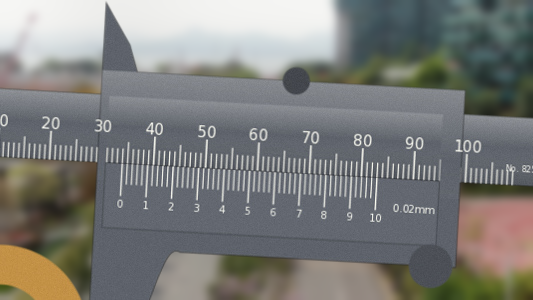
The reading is 34.0 (mm)
